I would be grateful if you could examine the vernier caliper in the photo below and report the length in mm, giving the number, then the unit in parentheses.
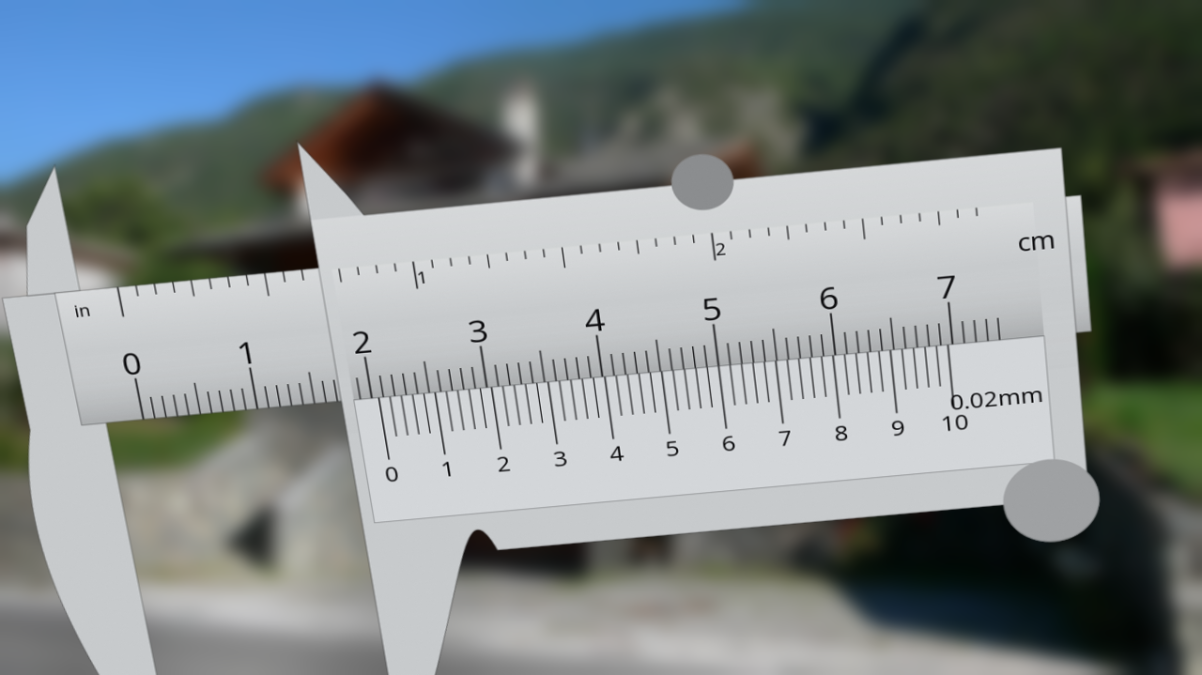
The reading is 20.6 (mm)
